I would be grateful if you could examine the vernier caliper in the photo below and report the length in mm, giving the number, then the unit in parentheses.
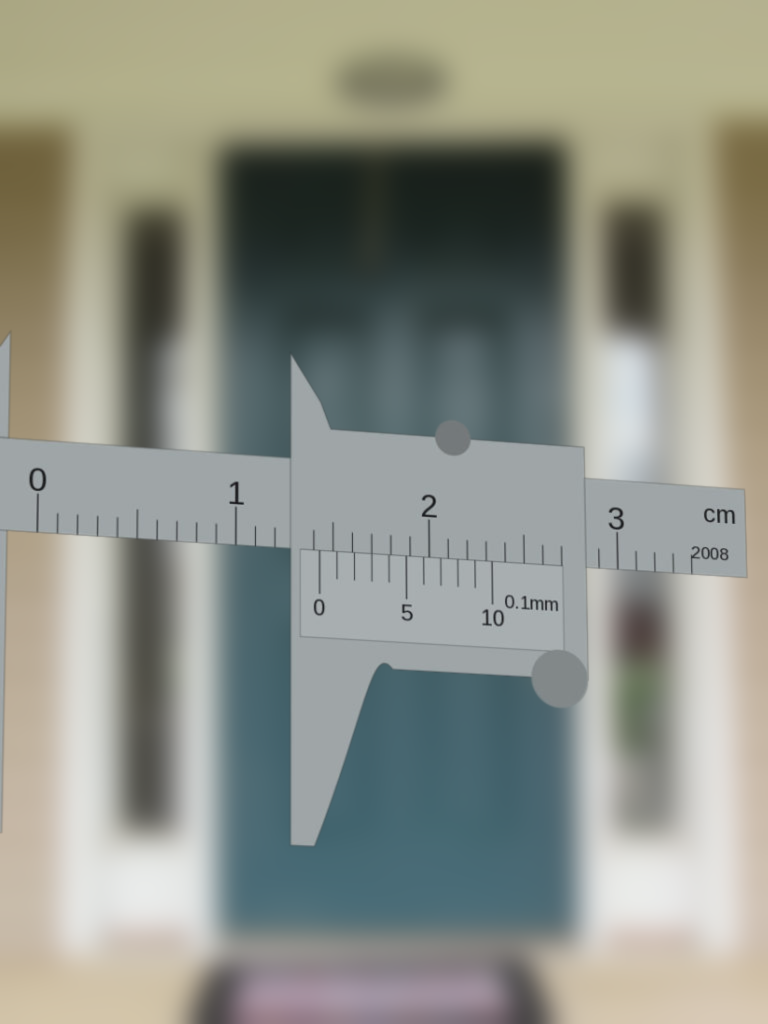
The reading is 14.3 (mm)
